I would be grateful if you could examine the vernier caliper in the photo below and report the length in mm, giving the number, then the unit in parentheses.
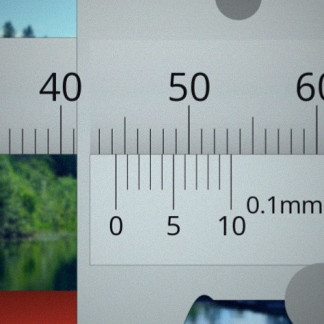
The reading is 44.3 (mm)
